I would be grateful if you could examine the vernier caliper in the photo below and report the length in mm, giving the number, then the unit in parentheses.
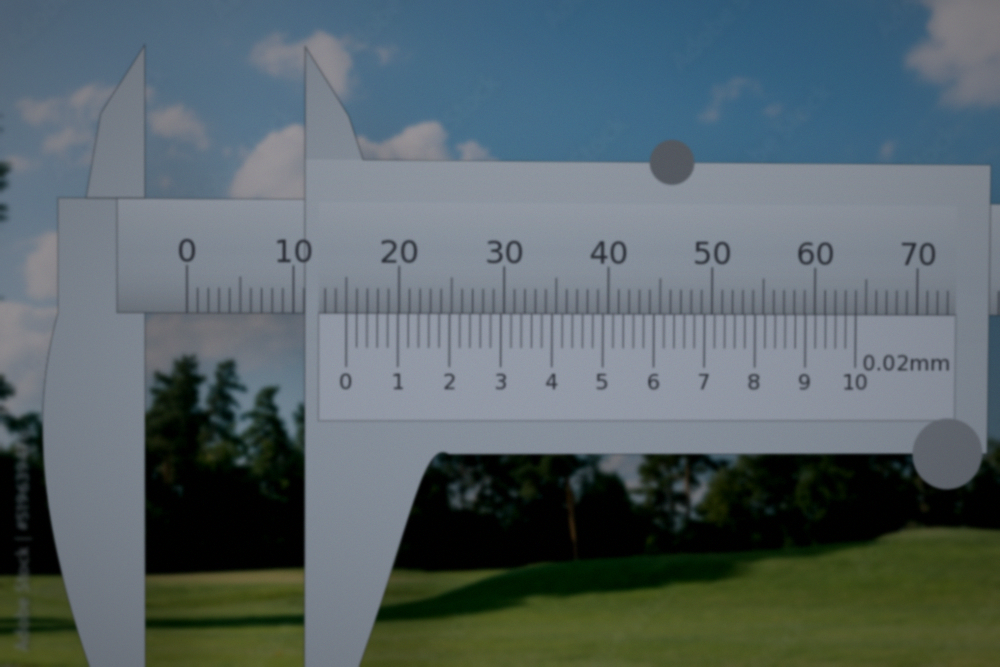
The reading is 15.0 (mm)
